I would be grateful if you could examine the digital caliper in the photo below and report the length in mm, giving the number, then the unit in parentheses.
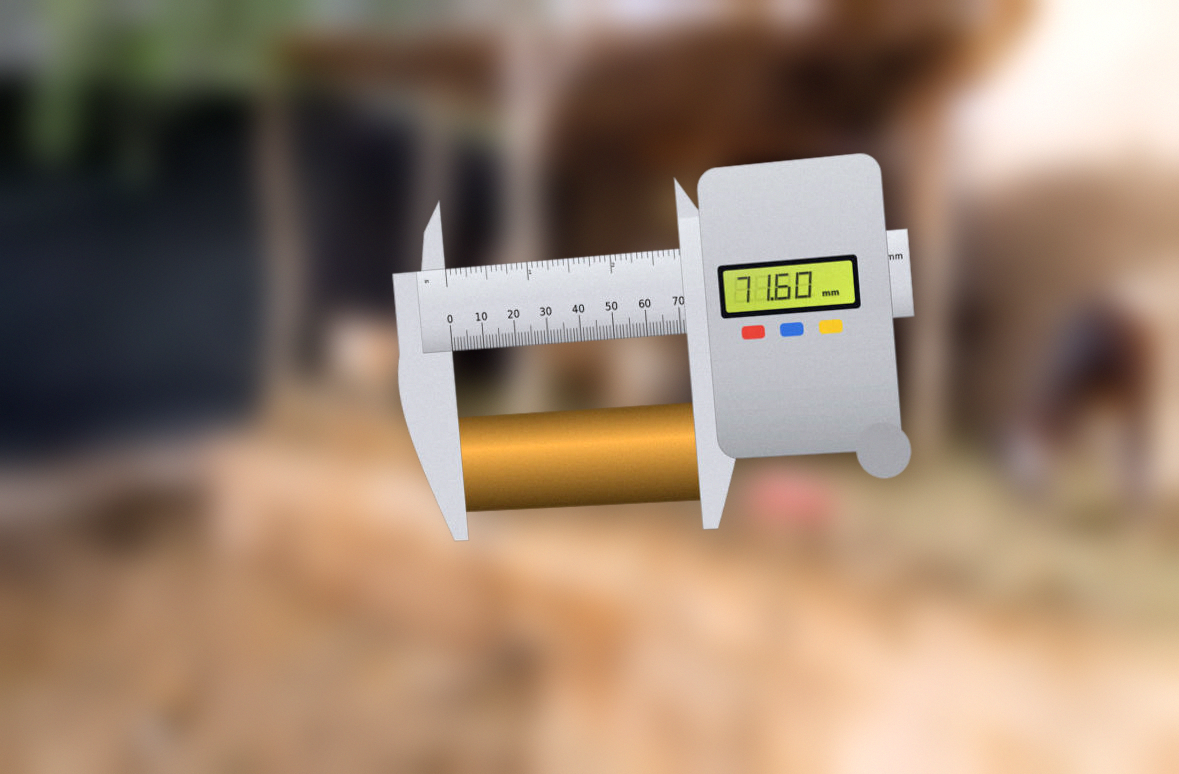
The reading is 71.60 (mm)
